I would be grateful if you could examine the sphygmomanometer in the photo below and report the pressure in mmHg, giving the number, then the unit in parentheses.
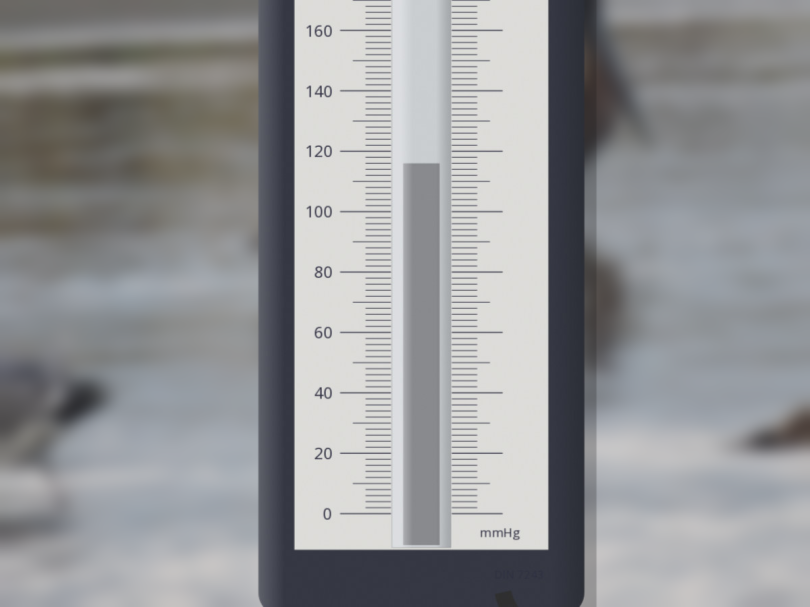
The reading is 116 (mmHg)
